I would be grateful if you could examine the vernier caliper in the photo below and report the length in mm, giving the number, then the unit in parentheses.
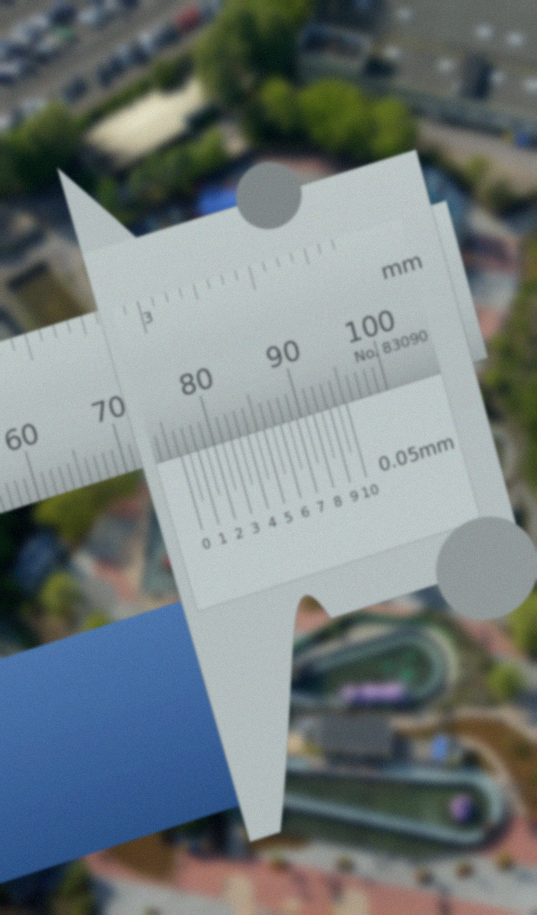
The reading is 76.2 (mm)
